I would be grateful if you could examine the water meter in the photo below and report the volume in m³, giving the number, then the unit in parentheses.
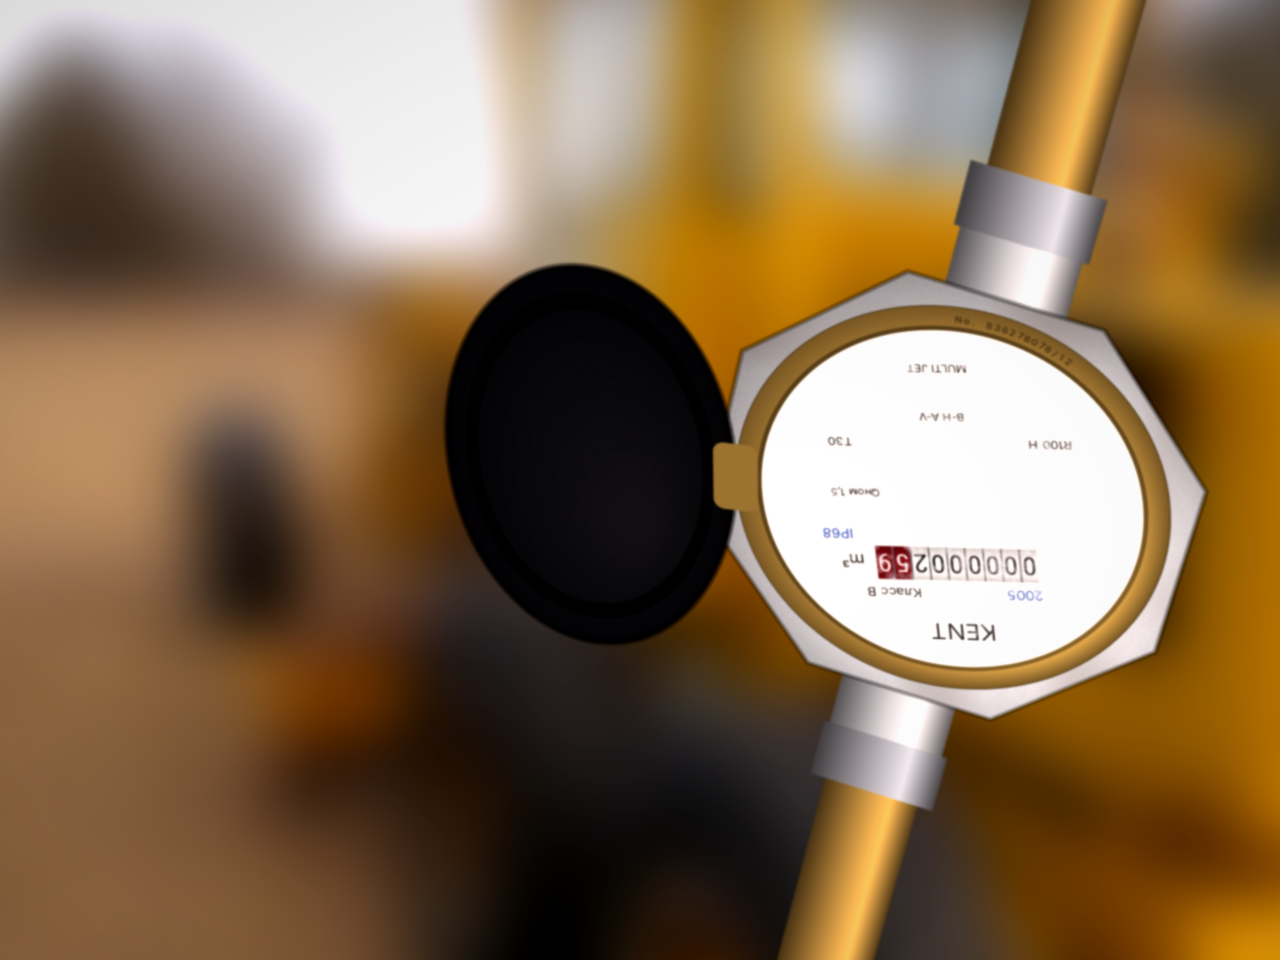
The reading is 2.59 (m³)
